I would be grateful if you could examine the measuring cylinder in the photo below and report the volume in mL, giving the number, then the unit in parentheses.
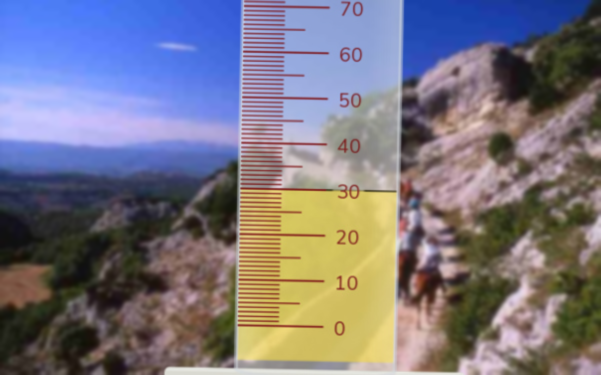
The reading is 30 (mL)
